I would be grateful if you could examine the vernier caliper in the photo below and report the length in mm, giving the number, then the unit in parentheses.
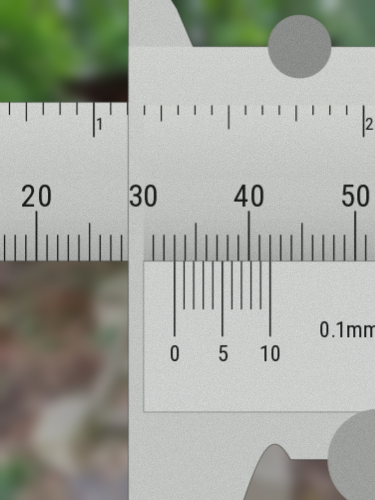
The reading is 33.0 (mm)
